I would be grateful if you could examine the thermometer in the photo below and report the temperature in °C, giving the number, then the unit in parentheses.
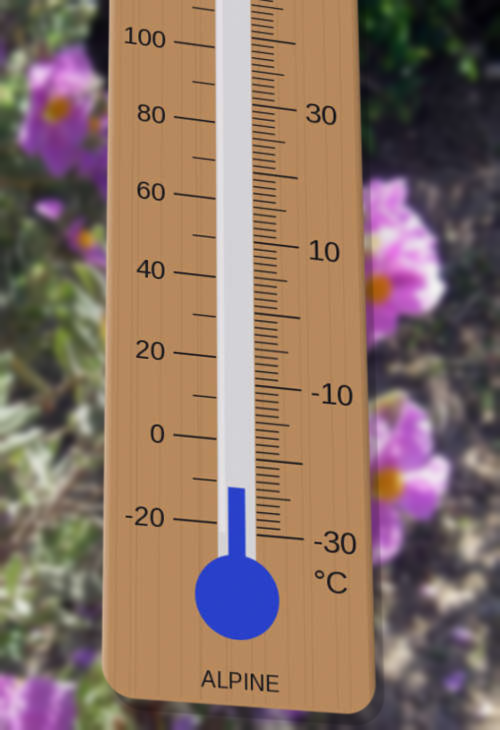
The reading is -24 (°C)
